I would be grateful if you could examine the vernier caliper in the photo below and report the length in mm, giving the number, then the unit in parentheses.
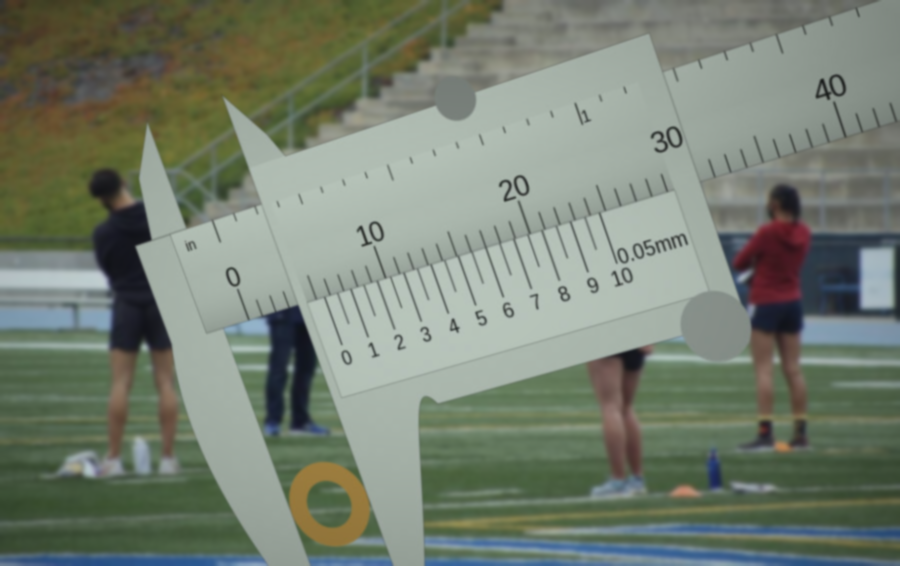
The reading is 5.6 (mm)
